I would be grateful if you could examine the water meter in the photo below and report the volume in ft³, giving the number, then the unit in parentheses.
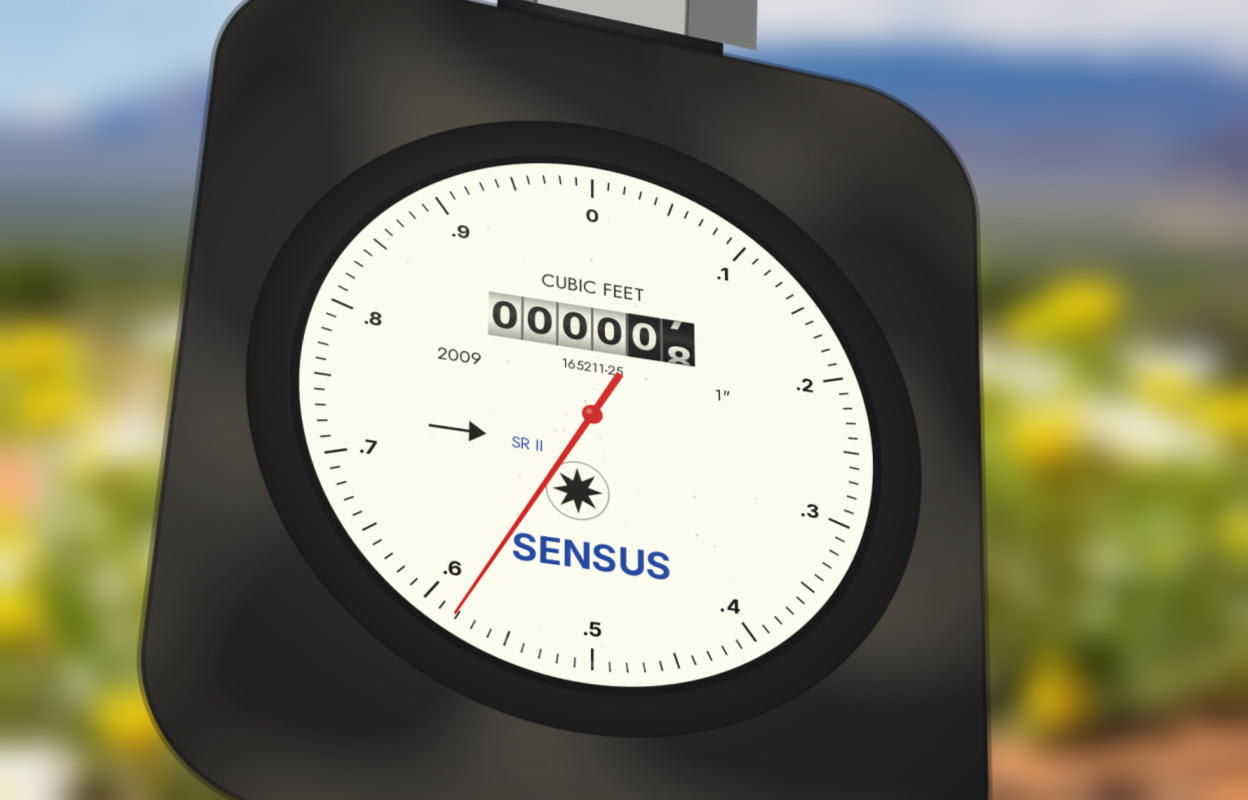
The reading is 7.58 (ft³)
